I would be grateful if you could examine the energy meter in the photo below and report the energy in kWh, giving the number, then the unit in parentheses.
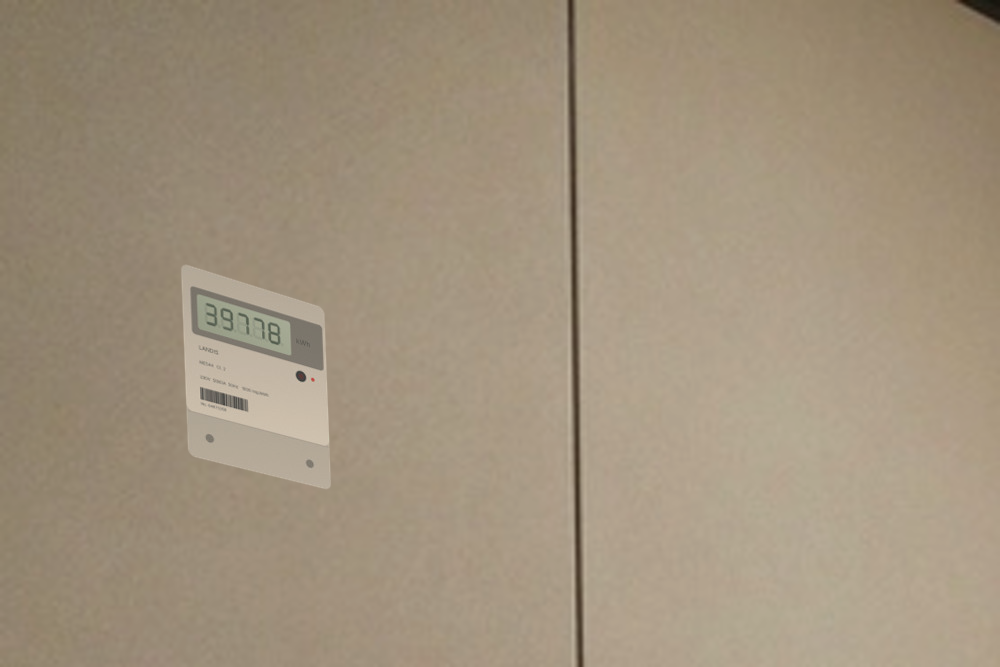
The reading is 39778 (kWh)
